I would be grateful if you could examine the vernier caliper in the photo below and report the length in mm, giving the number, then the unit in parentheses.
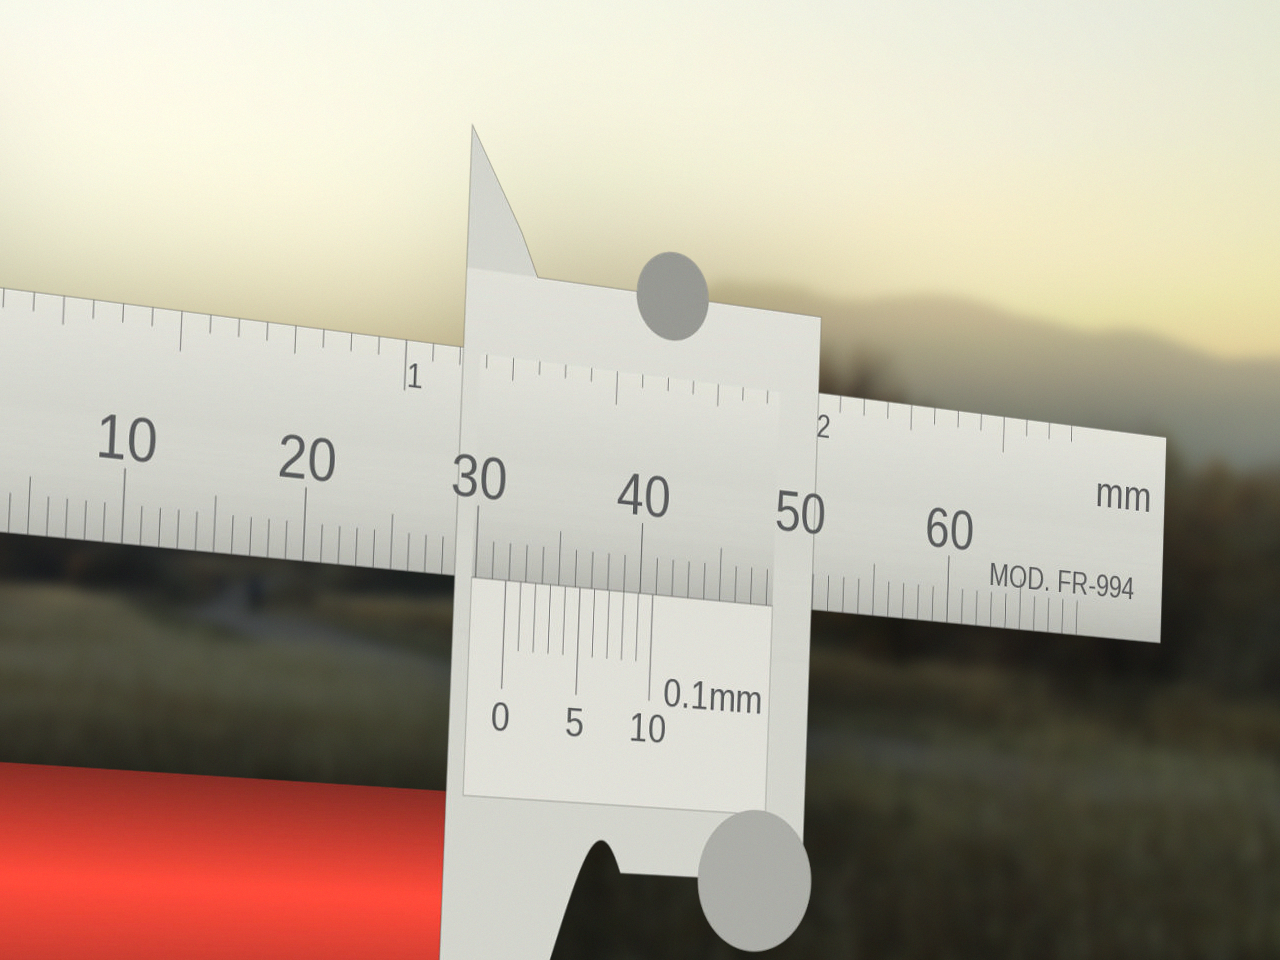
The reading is 31.8 (mm)
